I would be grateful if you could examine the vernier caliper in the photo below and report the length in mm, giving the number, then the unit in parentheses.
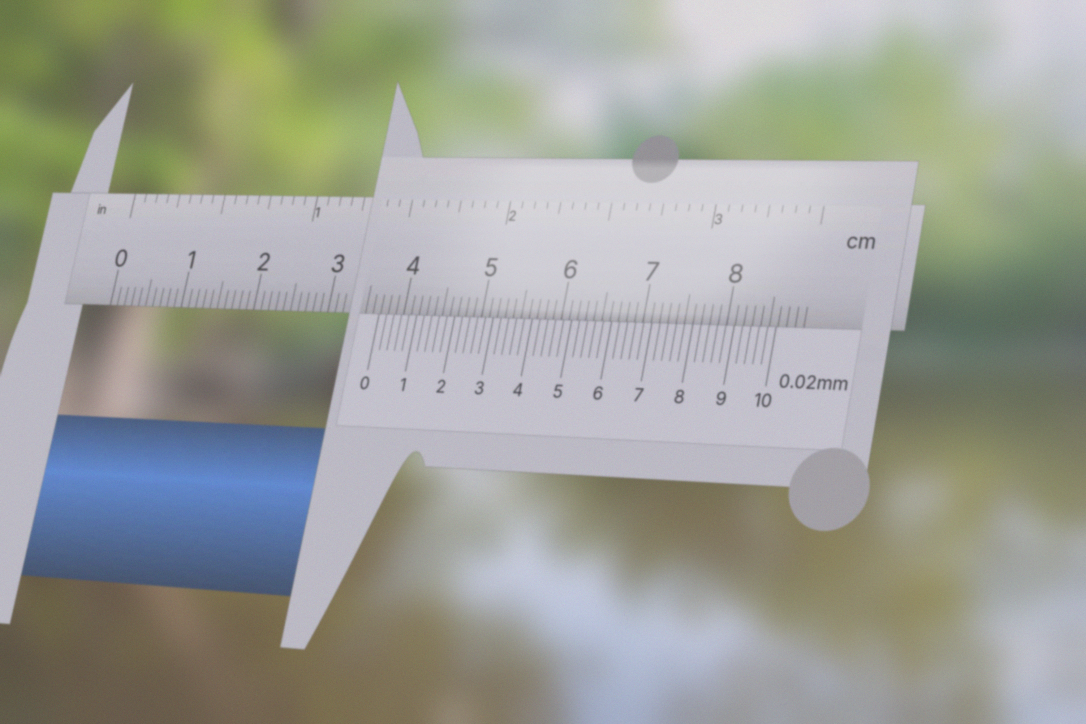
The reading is 36.8 (mm)
